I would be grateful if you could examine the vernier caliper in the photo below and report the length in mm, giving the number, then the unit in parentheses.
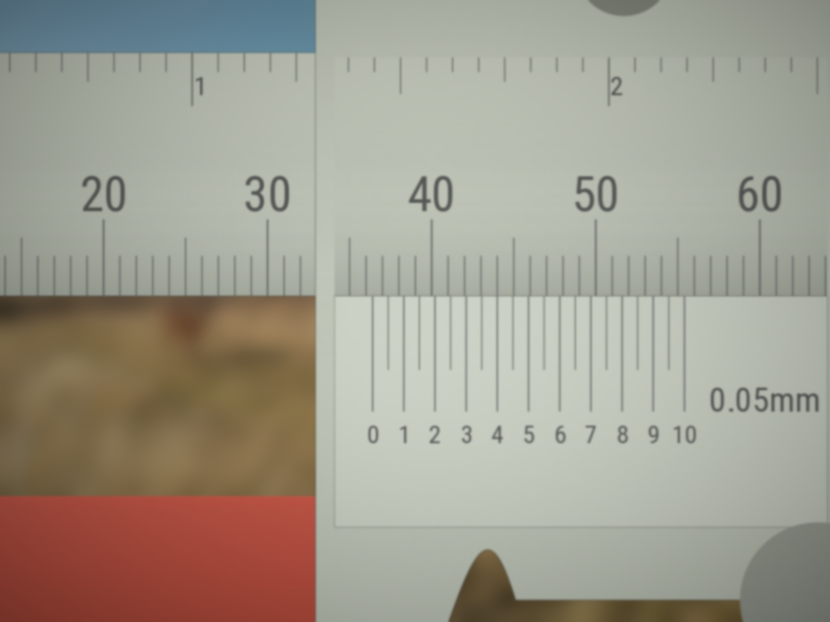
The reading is 36.4 (mm)
